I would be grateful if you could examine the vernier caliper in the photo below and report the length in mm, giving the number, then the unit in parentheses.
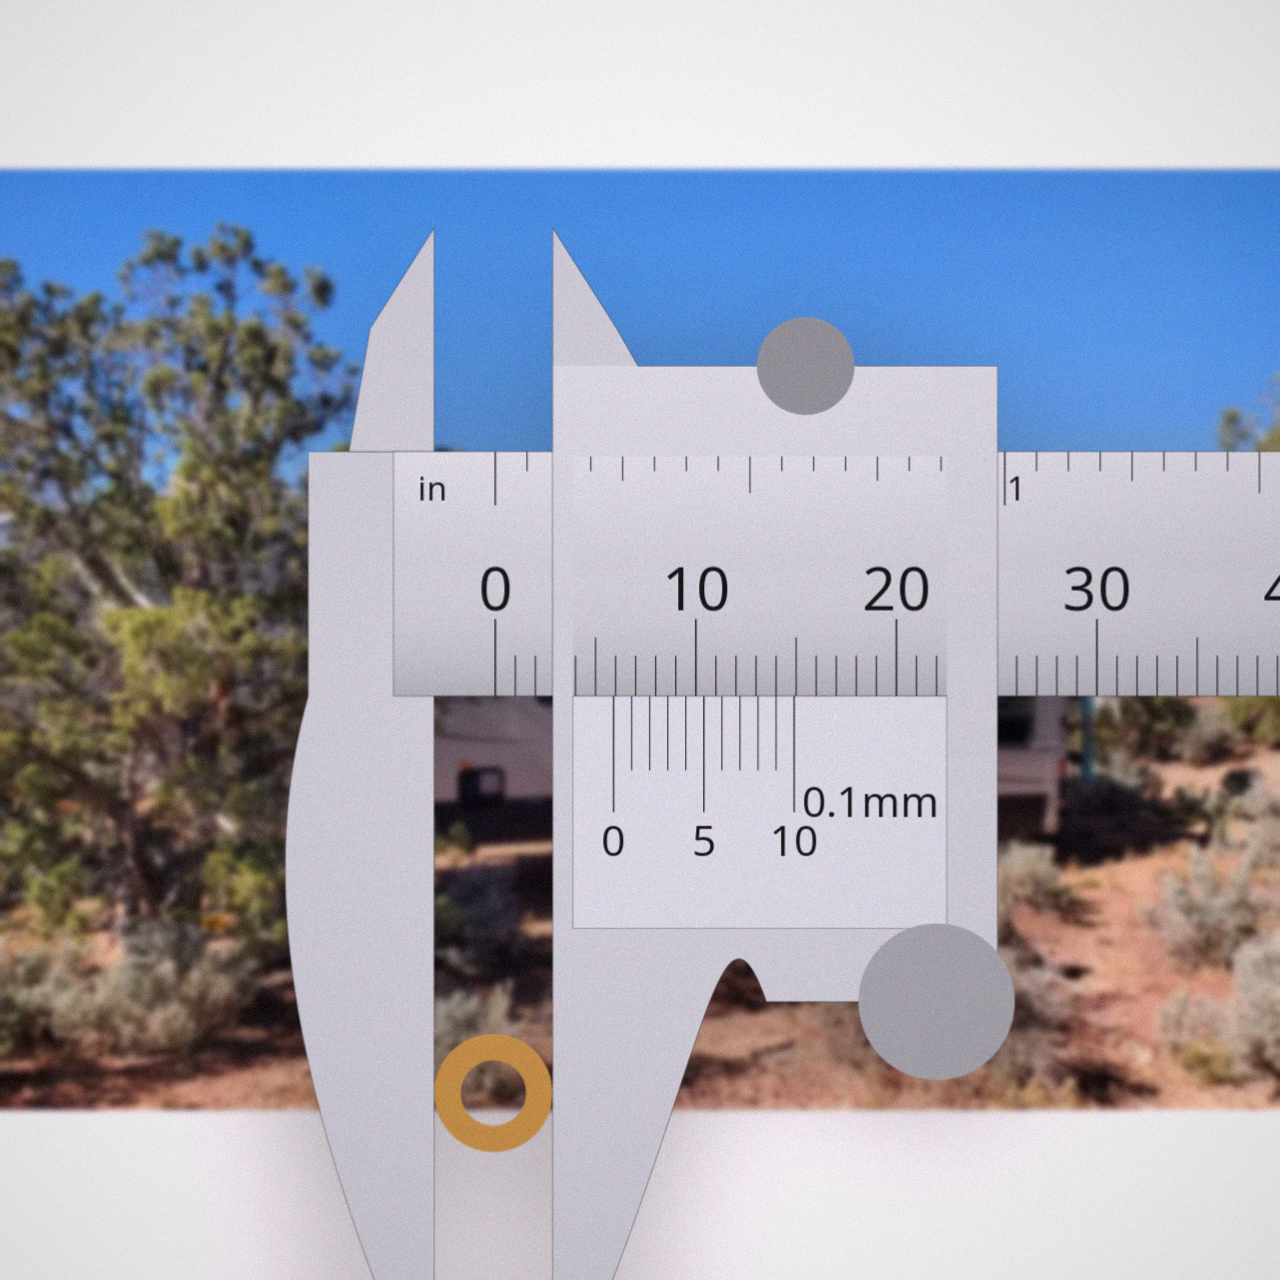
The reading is 5.9 (mm)
